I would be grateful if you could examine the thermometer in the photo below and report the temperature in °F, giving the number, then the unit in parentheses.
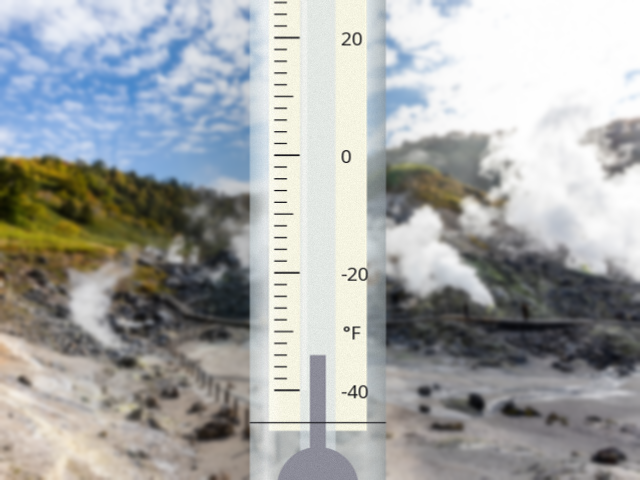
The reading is -34 (°F)
